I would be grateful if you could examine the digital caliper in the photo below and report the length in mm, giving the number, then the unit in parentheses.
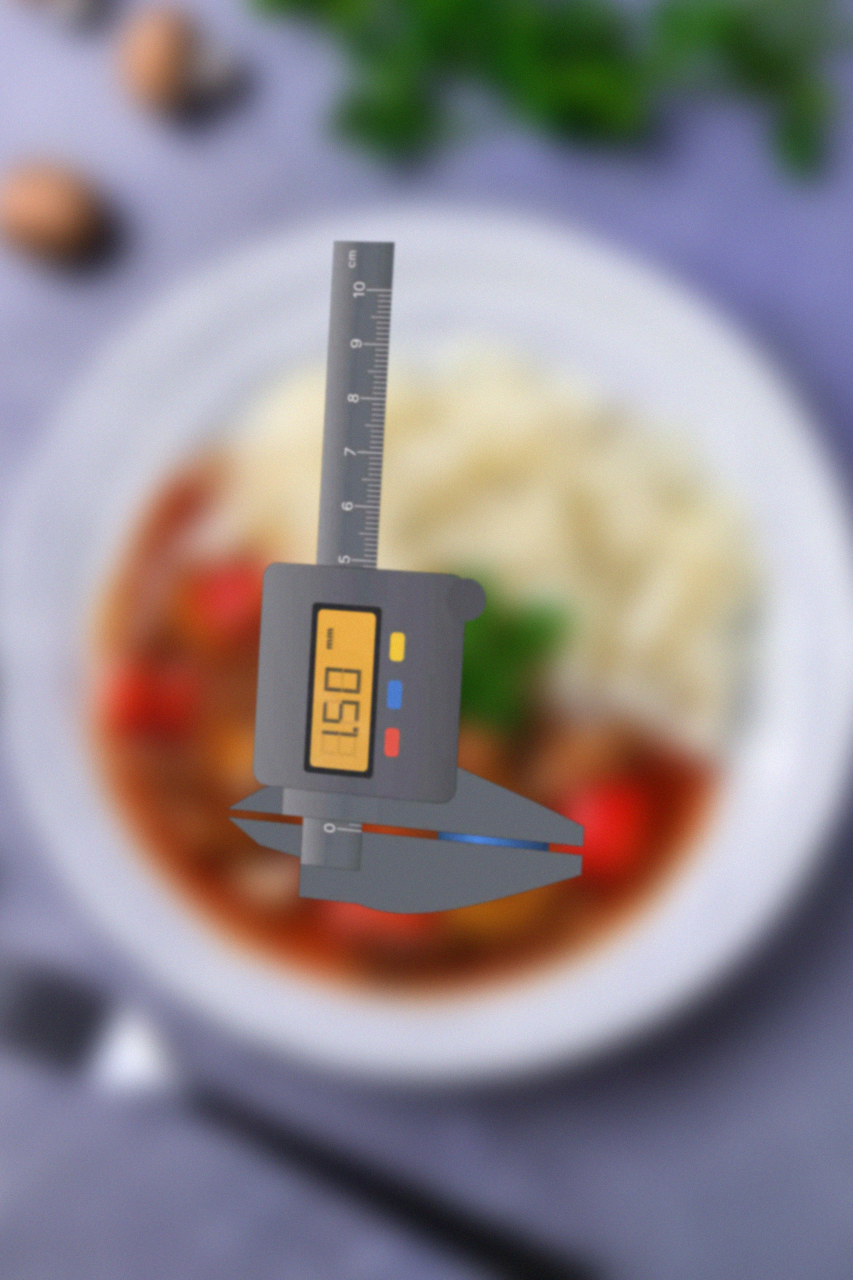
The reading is 1.50 (mm)
